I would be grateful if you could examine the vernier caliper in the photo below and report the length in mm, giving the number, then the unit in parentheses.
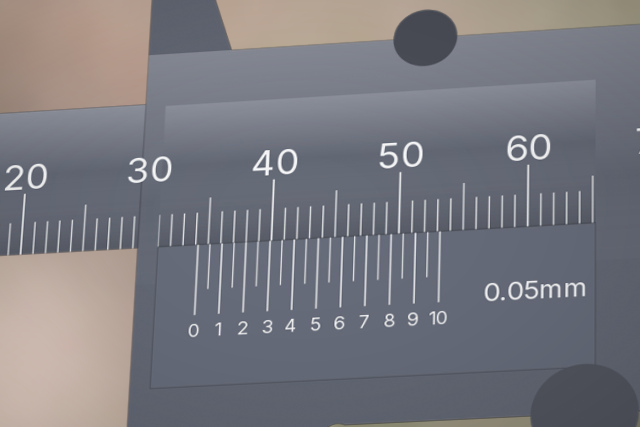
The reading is 34.2 (mm)
